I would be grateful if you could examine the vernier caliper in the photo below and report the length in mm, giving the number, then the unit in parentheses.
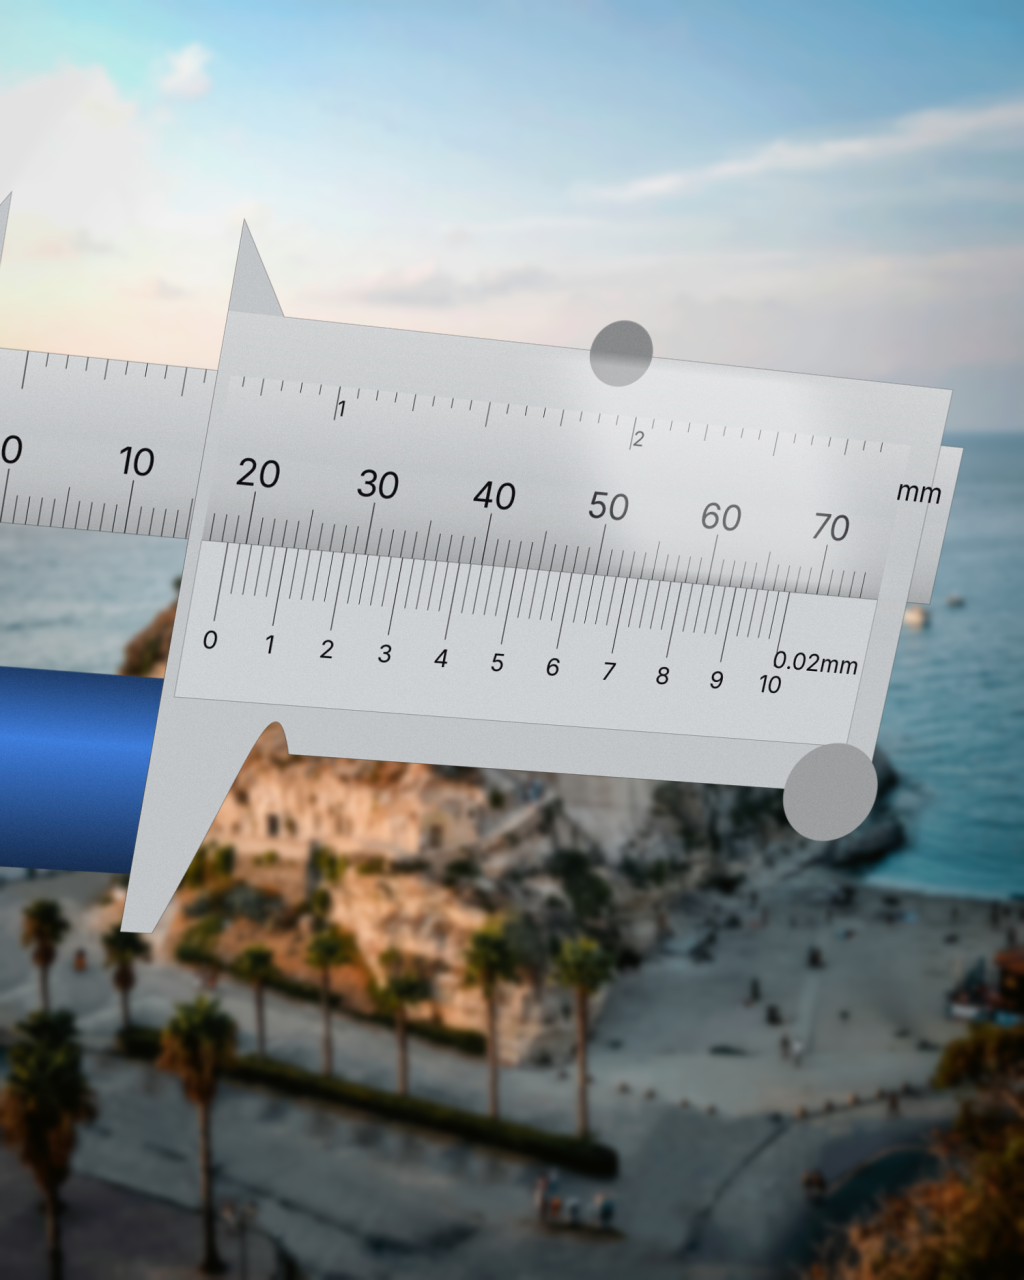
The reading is 18.5 (mm)
